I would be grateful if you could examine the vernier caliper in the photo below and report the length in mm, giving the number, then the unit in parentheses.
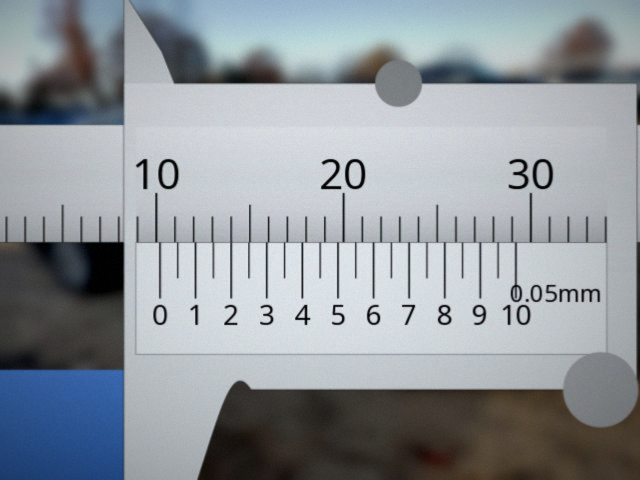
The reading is 10.2 (mm)
